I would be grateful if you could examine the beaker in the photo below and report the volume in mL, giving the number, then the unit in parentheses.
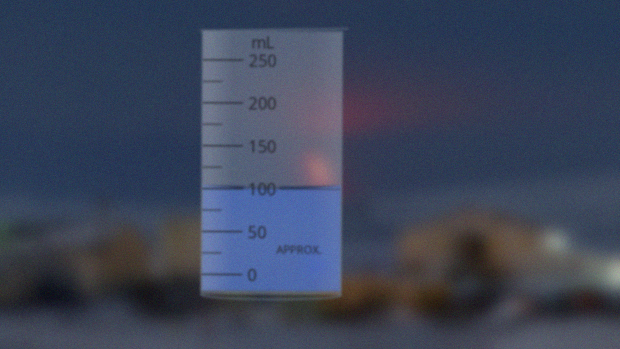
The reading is 100 (mL)
